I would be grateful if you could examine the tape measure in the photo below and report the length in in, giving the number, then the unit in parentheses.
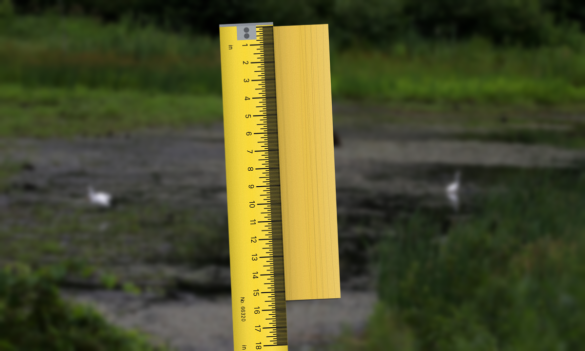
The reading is 15.5 (in)
